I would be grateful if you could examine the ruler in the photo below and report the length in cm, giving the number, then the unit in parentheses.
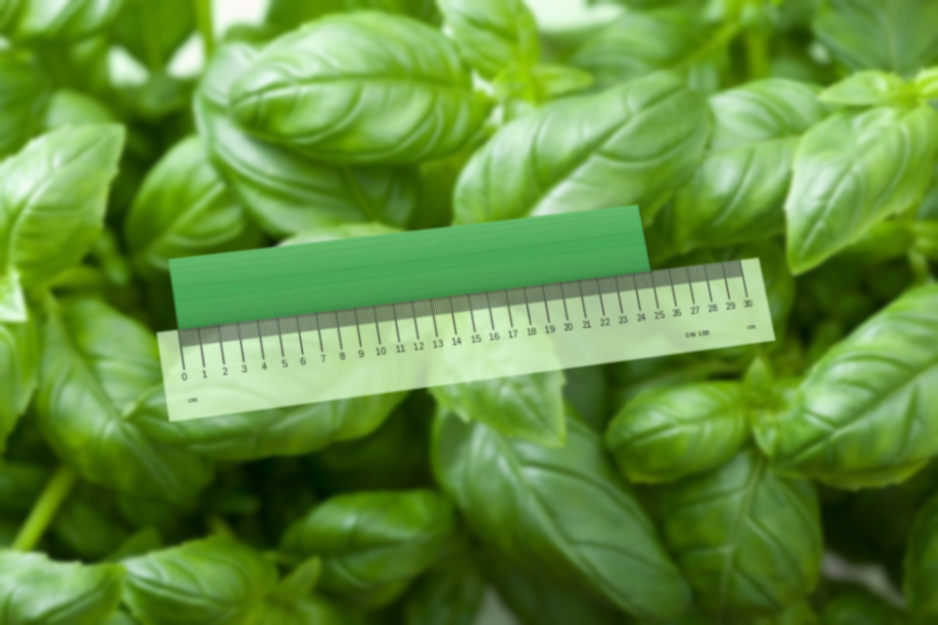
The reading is 25 (cm)
